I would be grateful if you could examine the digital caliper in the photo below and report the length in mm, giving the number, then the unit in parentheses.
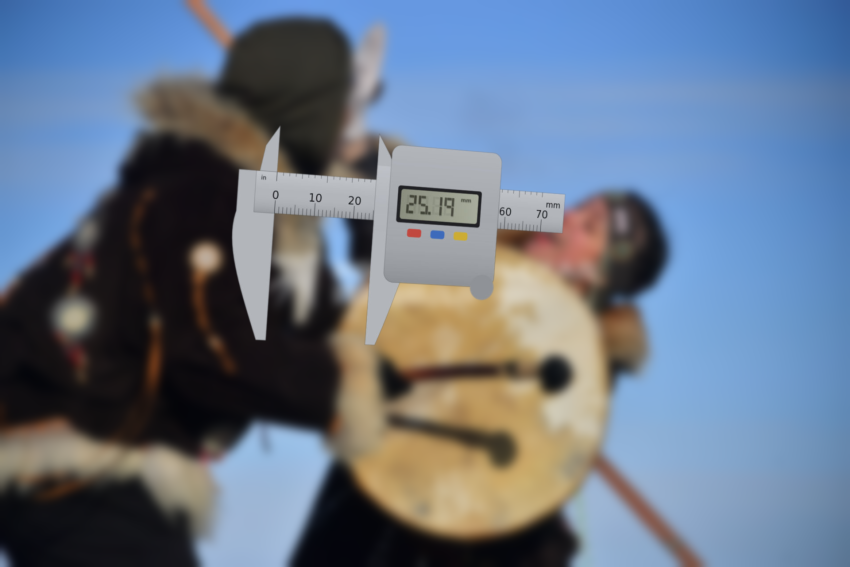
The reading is 25.19 (mm)
